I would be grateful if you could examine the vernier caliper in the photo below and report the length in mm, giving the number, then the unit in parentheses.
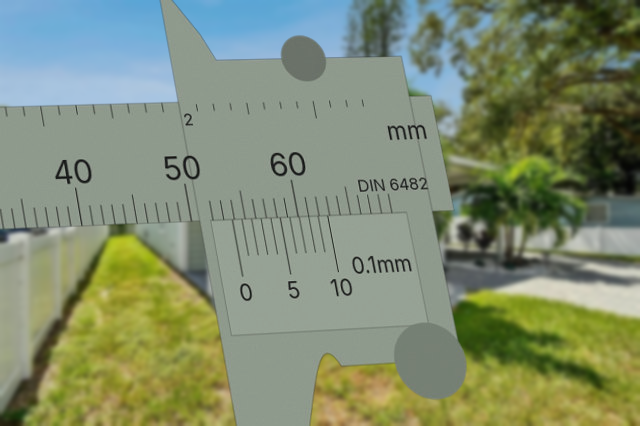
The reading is 53.8 (mm)
